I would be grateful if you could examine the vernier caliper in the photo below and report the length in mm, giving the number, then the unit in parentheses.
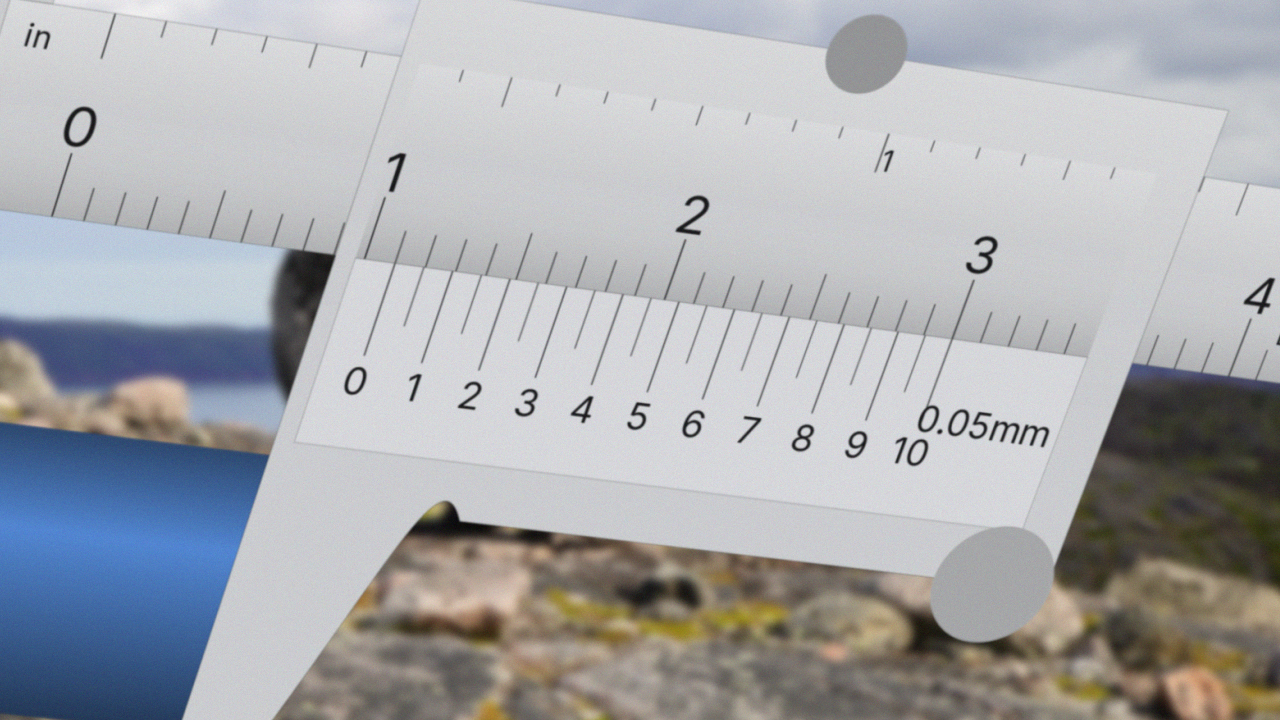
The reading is 11.00 (mm)
